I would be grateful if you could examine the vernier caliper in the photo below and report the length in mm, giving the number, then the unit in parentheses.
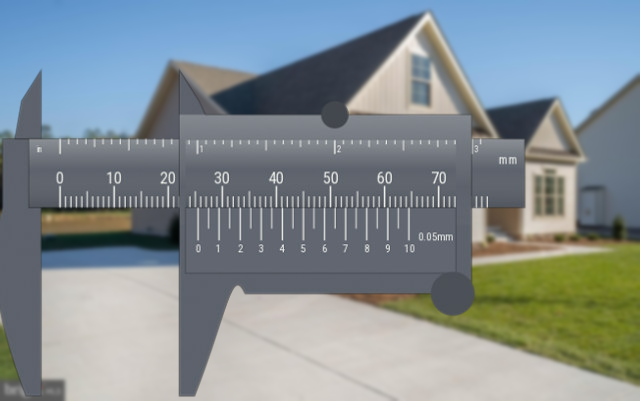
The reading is 25.5 (mm)
